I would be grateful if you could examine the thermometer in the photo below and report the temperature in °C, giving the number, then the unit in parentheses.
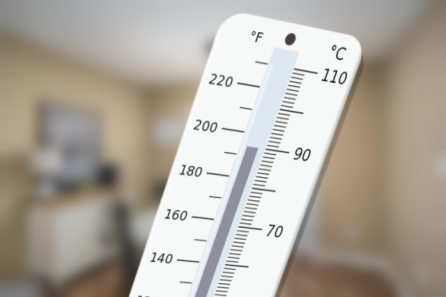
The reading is 90 (°C)
